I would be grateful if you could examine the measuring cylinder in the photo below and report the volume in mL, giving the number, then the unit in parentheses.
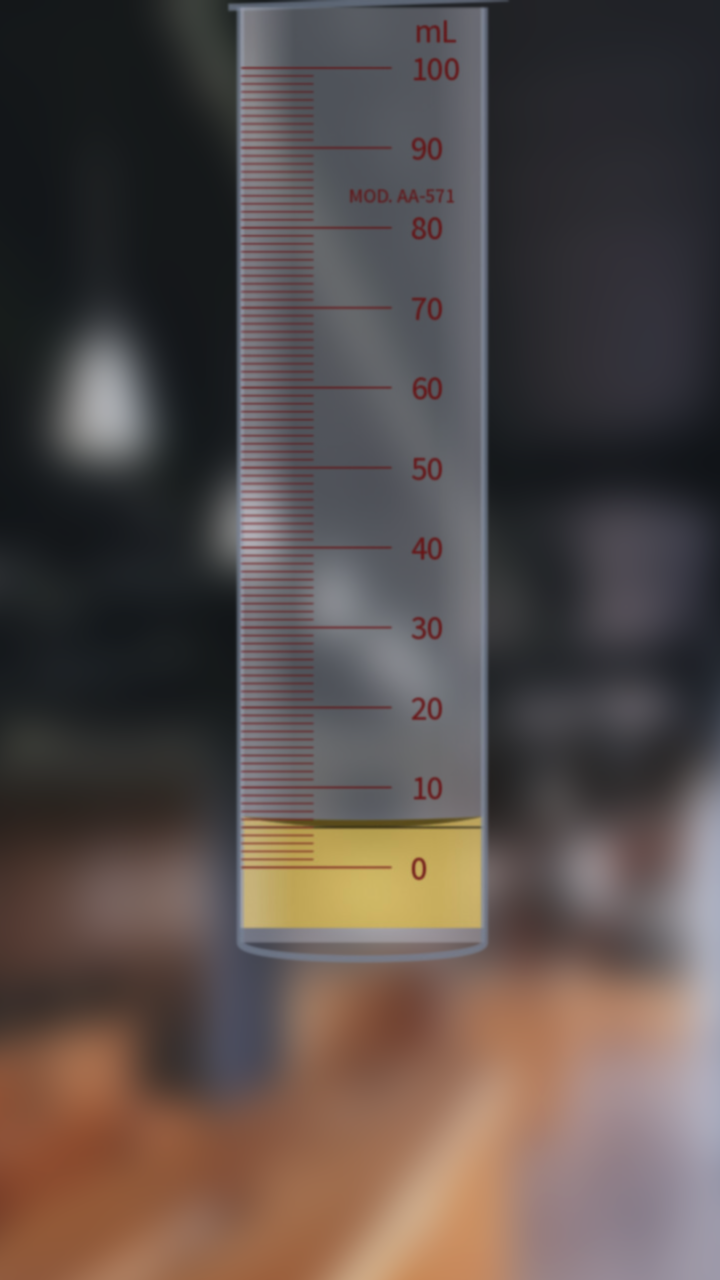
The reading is 5 (mL)
